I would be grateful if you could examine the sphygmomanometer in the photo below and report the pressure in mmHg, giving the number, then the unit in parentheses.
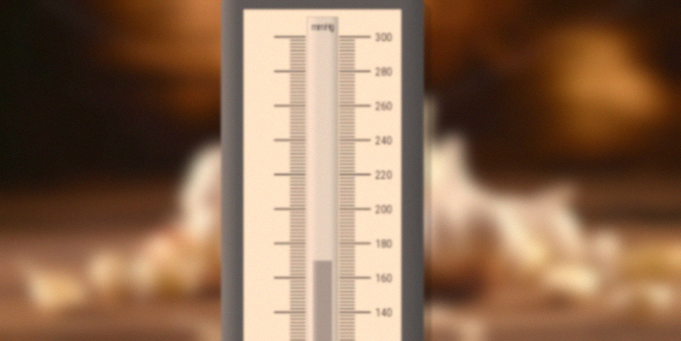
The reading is 170 (mmHg)
